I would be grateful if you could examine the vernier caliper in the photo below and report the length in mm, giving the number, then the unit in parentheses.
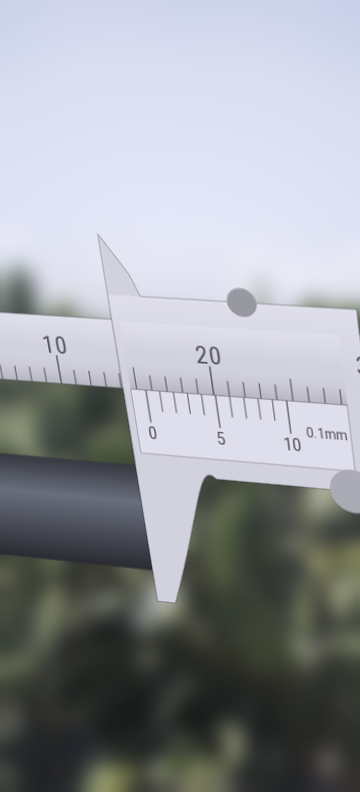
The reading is 15.6 (mm)
